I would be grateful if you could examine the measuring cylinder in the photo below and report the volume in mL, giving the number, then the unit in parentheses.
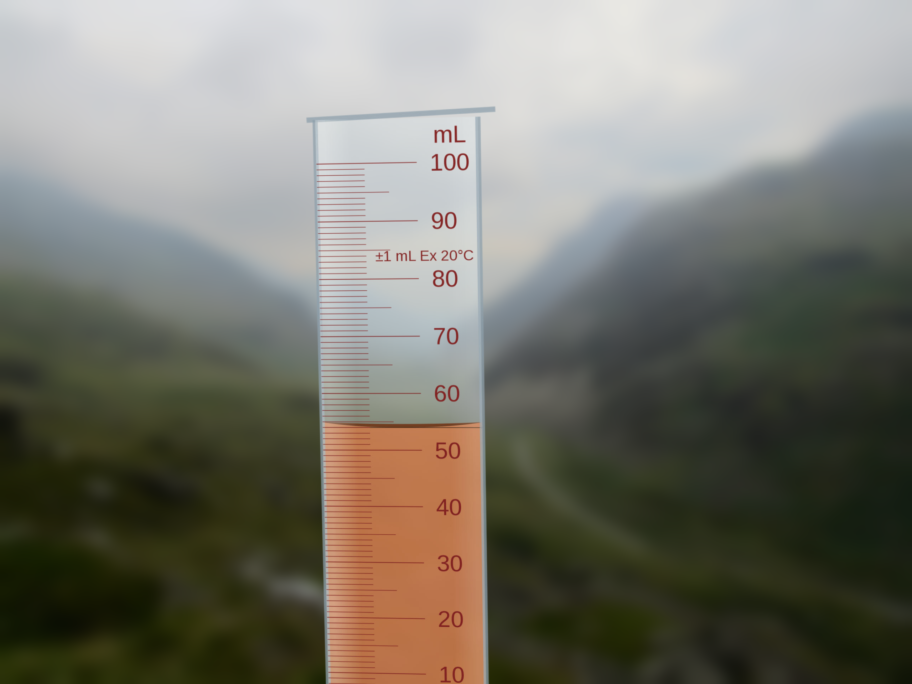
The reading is 54 (mL)
